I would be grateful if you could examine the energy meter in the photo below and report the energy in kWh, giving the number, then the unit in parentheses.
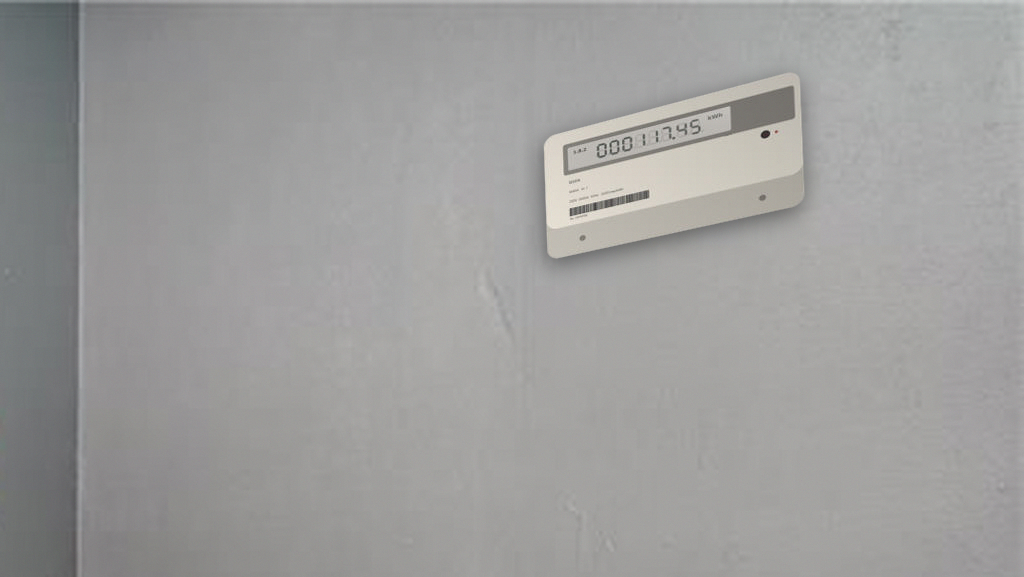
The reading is 117.45 (kWh)
